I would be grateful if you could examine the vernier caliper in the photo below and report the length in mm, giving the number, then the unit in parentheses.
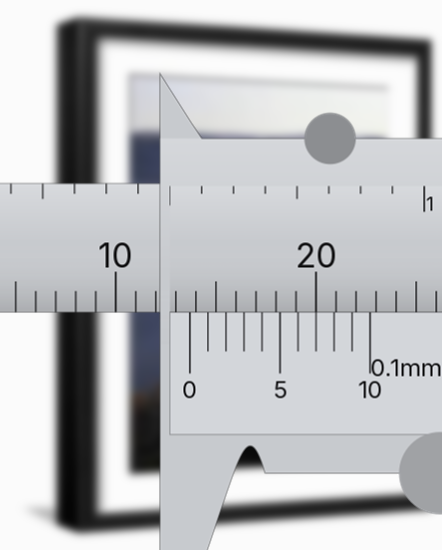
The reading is 13.7 (mm)
